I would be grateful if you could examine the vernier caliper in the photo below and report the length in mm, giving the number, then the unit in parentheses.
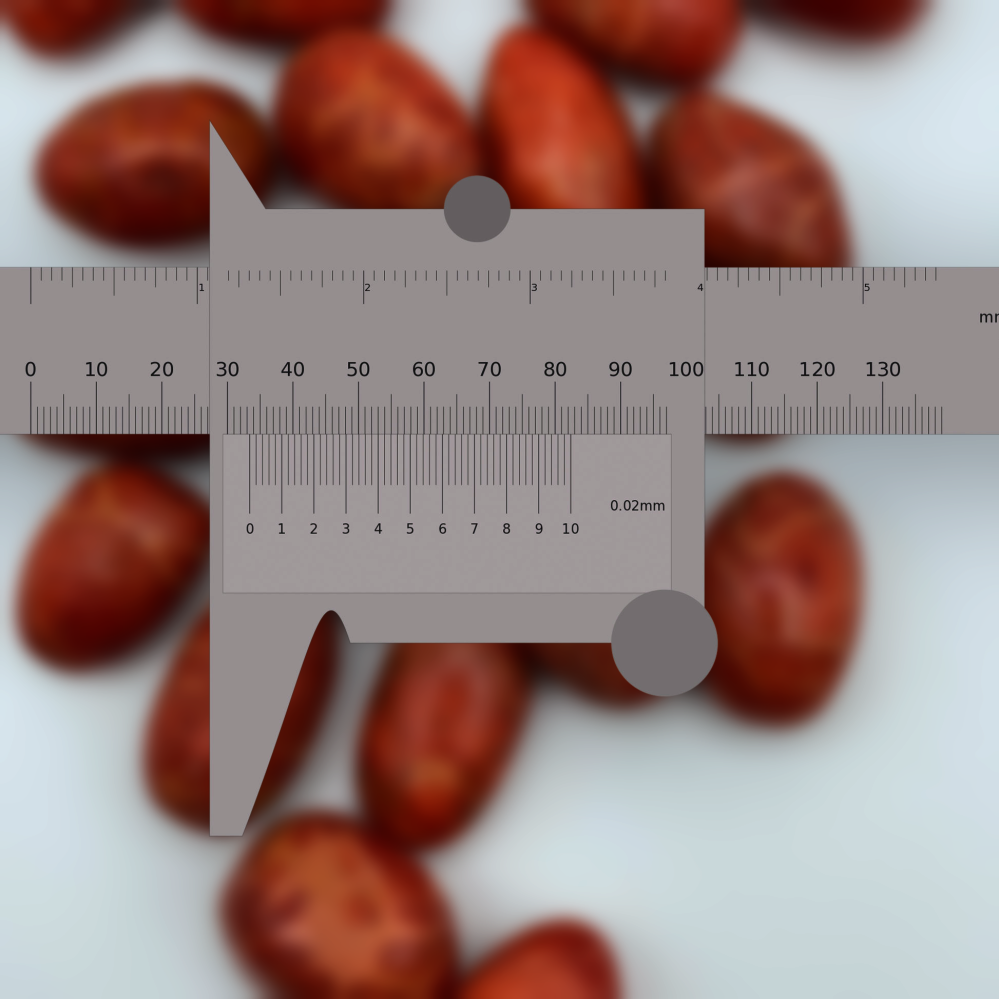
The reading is 33.4 (mm)
